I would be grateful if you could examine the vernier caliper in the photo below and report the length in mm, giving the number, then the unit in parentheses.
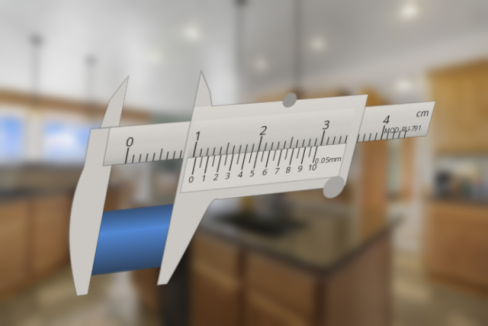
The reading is 10.4 (mm)
